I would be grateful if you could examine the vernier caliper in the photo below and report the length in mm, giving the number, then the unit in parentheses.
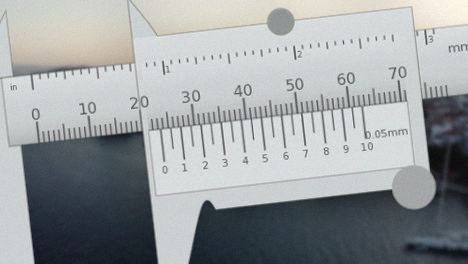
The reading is 23.5 (mm)
